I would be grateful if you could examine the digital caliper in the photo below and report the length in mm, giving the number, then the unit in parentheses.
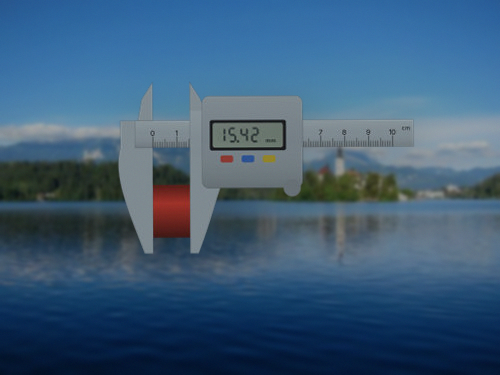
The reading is 15.42 (mm)
